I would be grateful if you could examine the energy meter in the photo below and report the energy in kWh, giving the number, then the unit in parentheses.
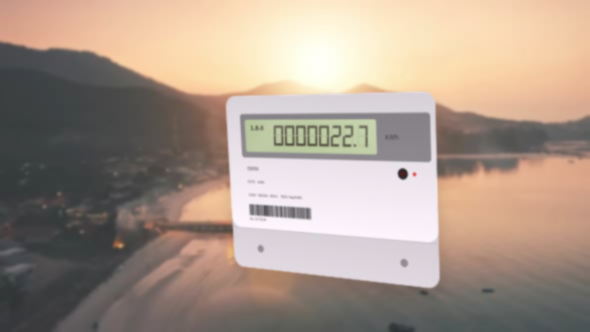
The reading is 22.7 (kWh)
